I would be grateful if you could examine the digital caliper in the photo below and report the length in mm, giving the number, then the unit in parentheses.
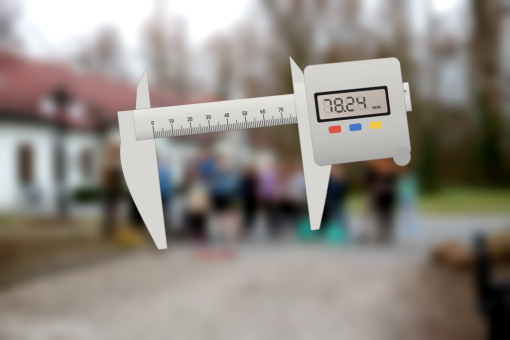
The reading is 78.24 (mm)
